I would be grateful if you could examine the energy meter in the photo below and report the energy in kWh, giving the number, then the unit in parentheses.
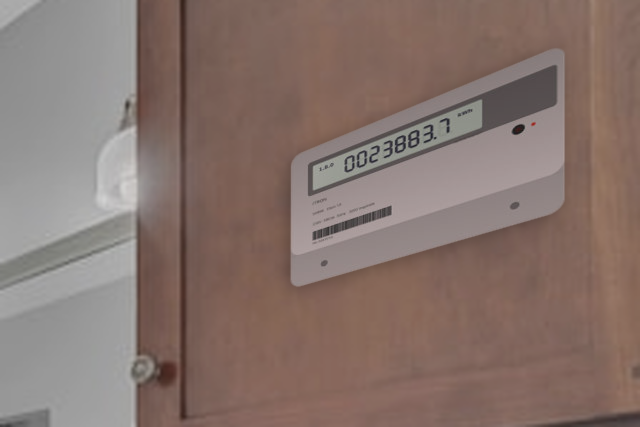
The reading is 23883.7 (kWh)
